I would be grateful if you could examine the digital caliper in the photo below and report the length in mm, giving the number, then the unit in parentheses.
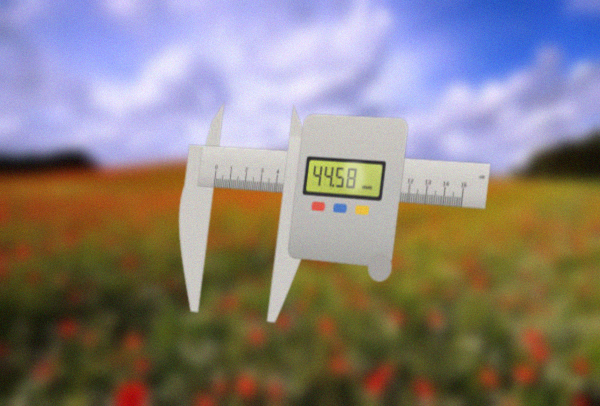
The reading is 44.58 (mm)
